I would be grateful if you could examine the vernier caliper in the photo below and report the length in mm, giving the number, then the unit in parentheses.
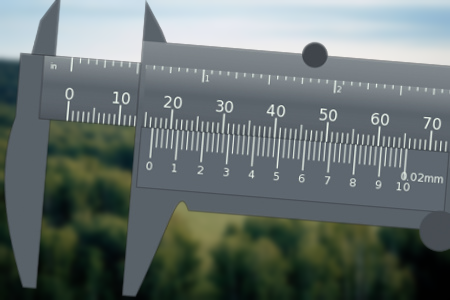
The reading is 16.5 (mm)
